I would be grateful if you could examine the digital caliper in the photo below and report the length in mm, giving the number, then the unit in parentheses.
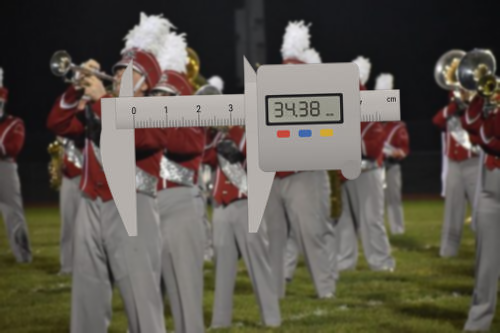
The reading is 34.38 (mm)
